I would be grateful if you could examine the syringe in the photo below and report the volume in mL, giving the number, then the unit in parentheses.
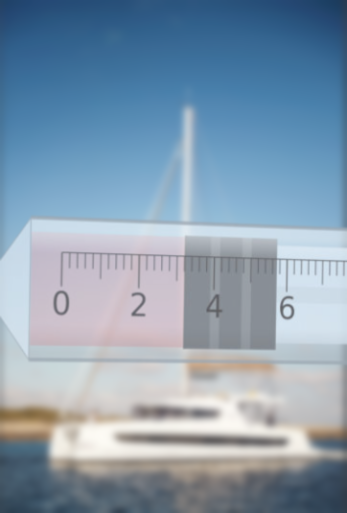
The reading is 3.2 (mL)
